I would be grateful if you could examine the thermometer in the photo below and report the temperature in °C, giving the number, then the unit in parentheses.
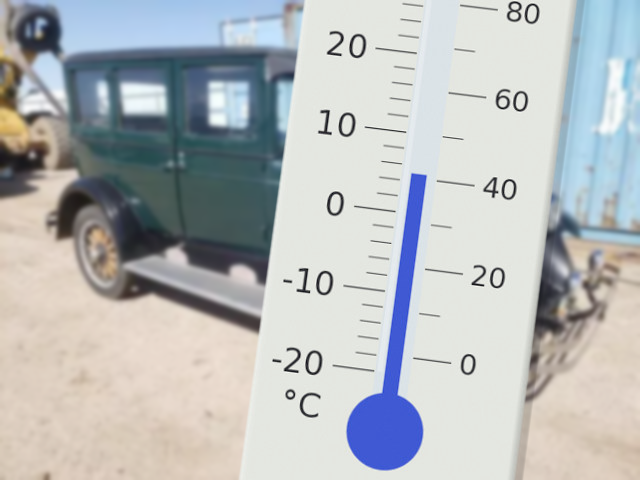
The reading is 5 (°C)
